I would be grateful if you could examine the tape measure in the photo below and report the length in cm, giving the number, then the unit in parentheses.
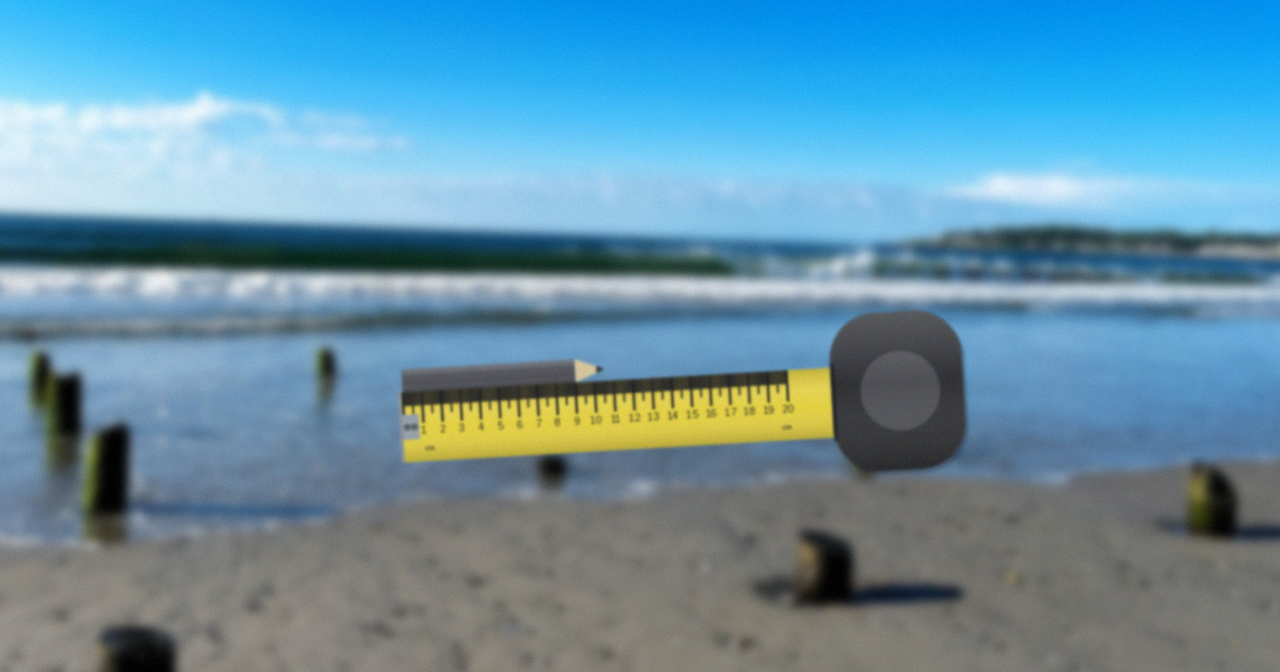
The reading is 10.5 (cm)
